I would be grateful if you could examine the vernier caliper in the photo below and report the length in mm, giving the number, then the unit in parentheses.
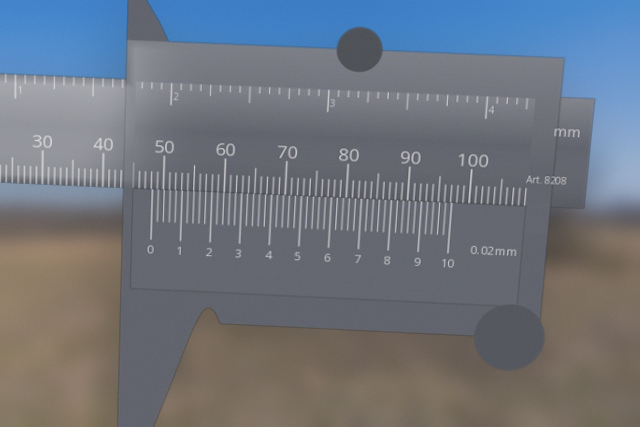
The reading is 48.2 (mm)
